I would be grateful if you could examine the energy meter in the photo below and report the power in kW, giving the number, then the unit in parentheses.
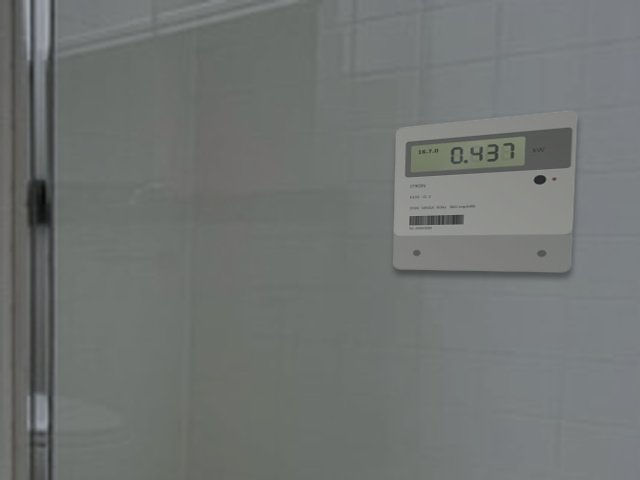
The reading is 0.437 (kW)
